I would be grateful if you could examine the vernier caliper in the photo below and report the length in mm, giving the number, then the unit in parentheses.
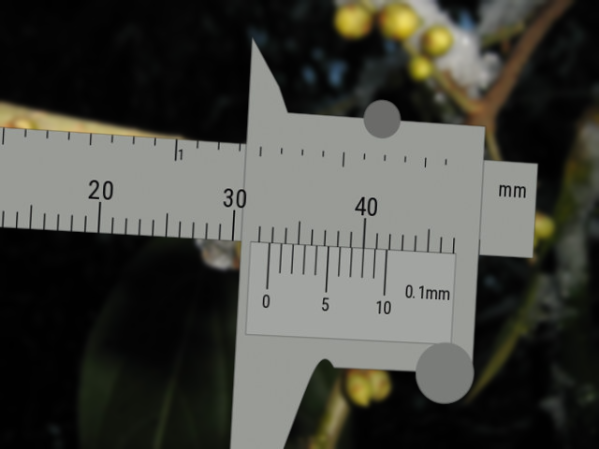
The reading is 32.8 (mm)
